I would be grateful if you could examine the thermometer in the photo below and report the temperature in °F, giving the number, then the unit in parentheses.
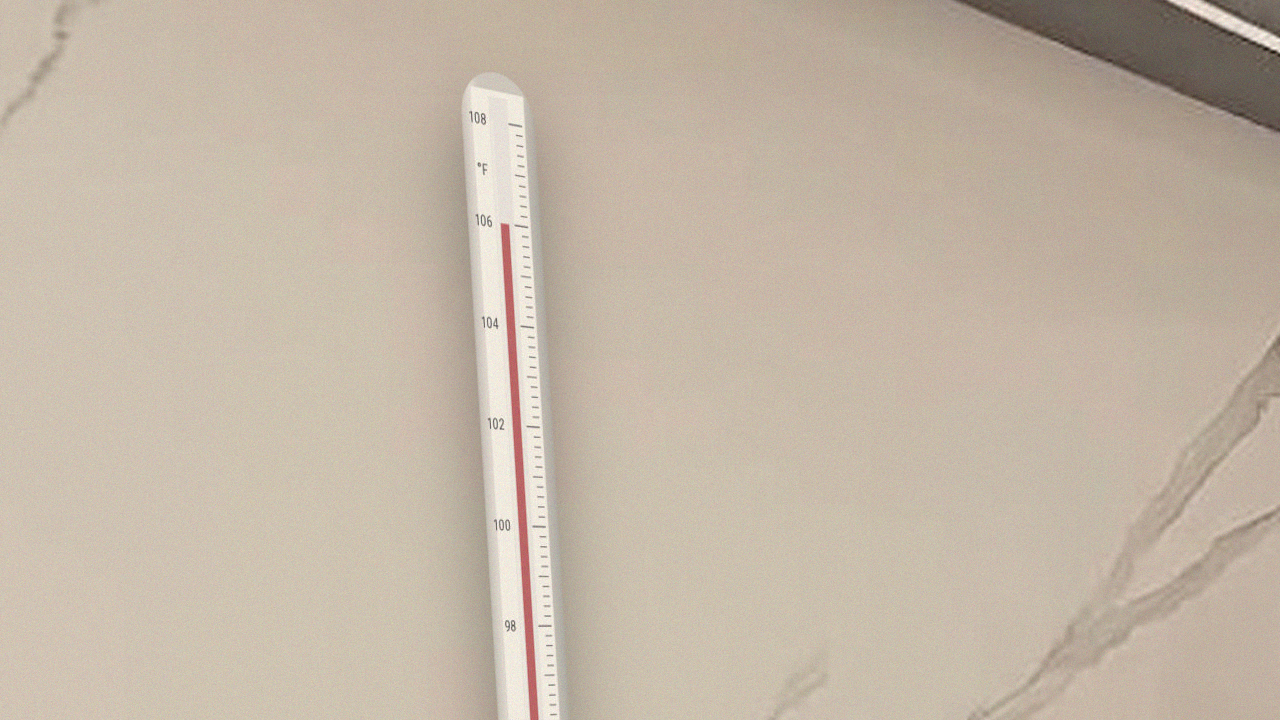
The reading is 106 (°F)
